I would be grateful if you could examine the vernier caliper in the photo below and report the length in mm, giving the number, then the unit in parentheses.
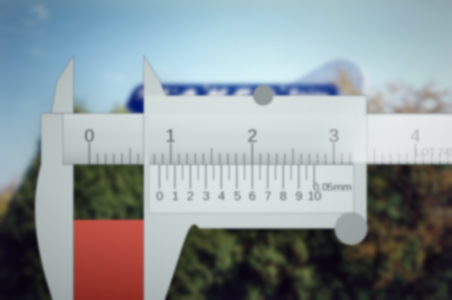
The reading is 8.6 (mm)
